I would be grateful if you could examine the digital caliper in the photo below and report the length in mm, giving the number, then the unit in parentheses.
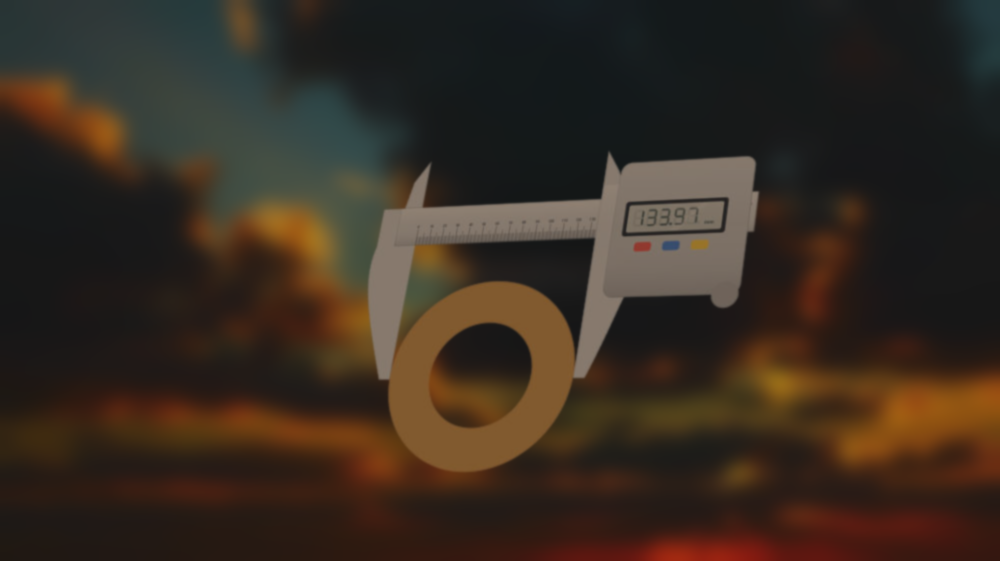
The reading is 133.97 (mm)
